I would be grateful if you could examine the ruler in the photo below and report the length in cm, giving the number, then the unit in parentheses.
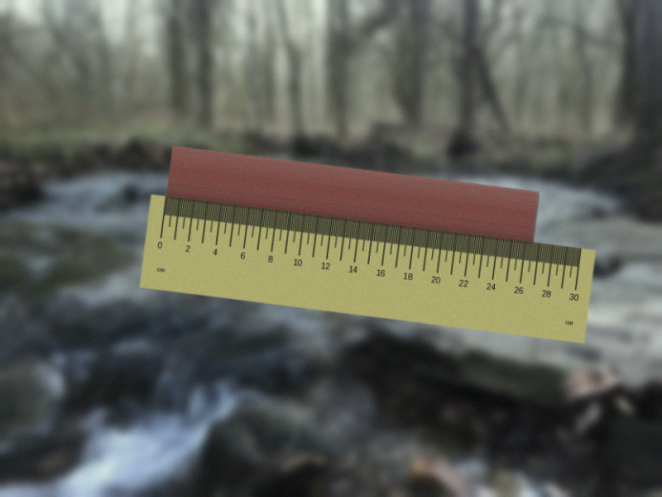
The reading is 26.5 (cm)
